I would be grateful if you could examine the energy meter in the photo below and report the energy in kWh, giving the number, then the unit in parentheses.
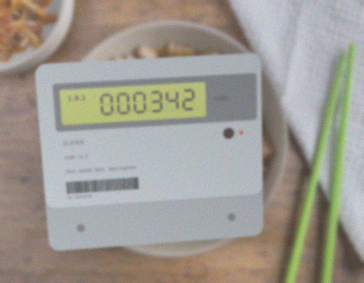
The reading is 342 (kWh)
